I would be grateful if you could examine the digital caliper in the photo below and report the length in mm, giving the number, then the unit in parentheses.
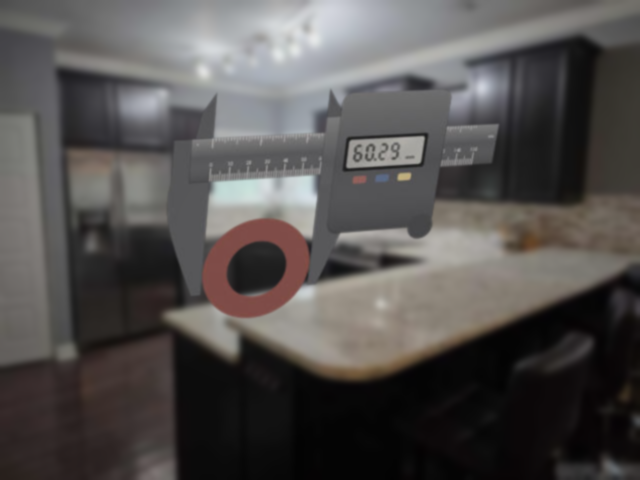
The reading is 60.29 (mm)
